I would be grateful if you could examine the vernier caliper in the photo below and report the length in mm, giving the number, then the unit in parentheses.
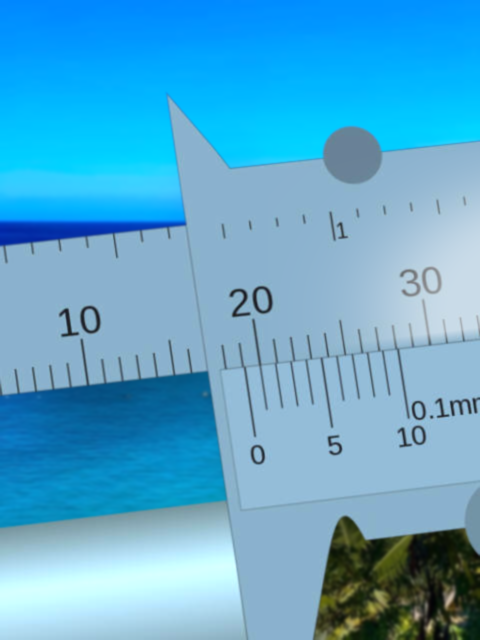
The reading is 19.1 (mm)
